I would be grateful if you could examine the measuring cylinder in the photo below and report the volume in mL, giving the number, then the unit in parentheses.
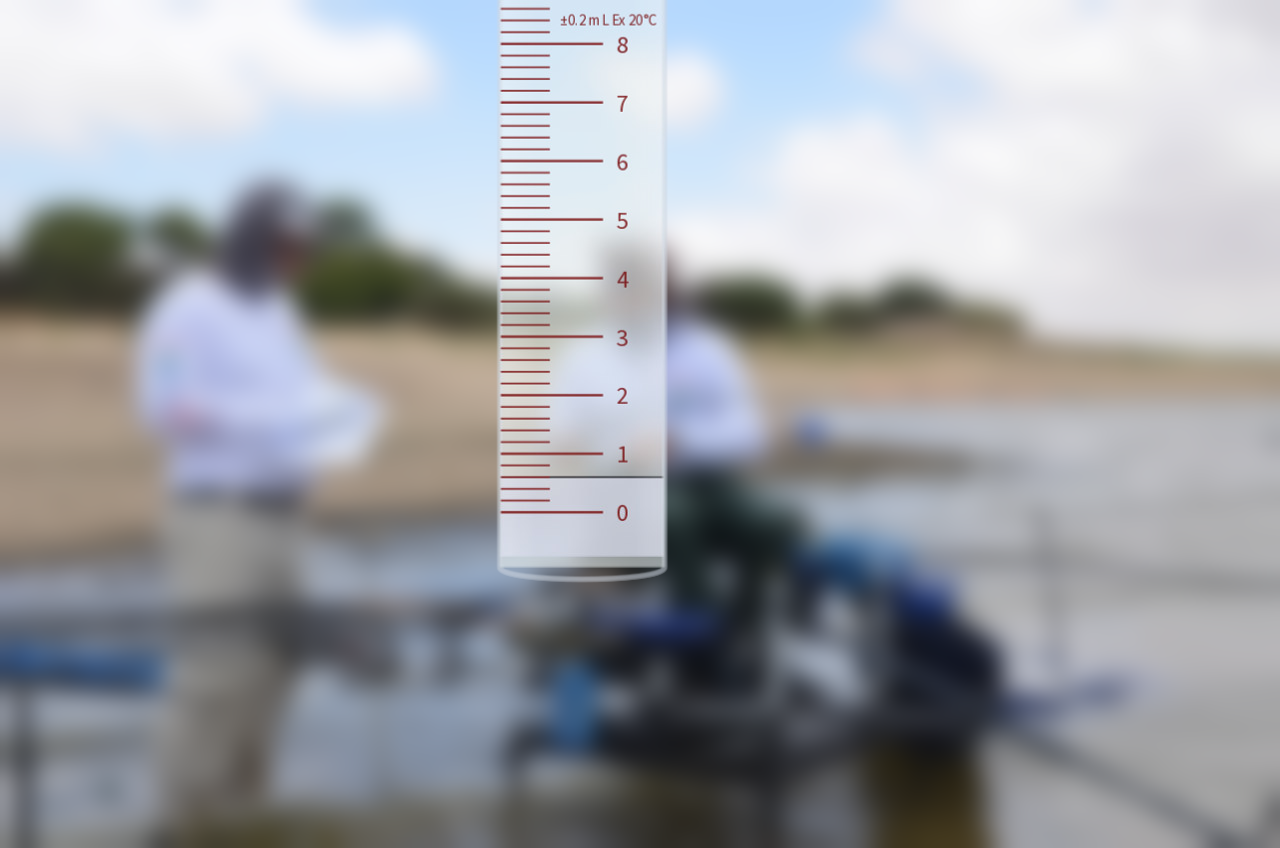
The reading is 0.6 (mL)
